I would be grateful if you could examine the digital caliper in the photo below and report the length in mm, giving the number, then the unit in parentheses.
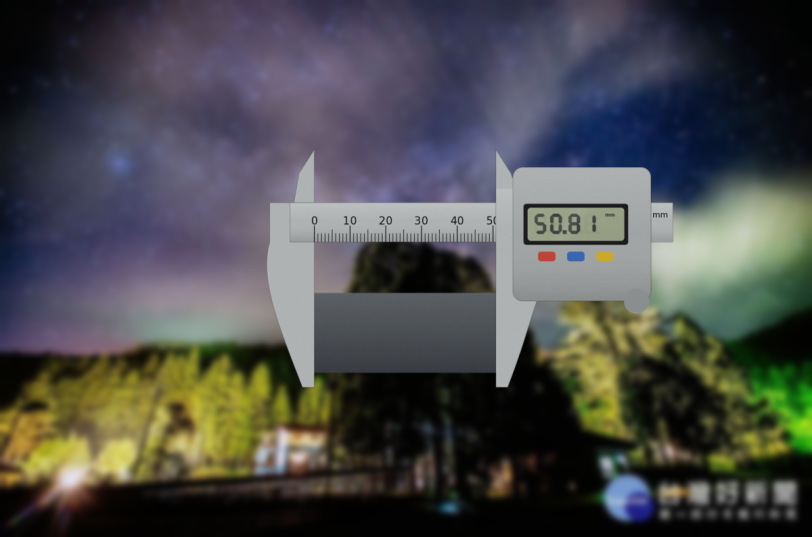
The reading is 50.81 (mm)
